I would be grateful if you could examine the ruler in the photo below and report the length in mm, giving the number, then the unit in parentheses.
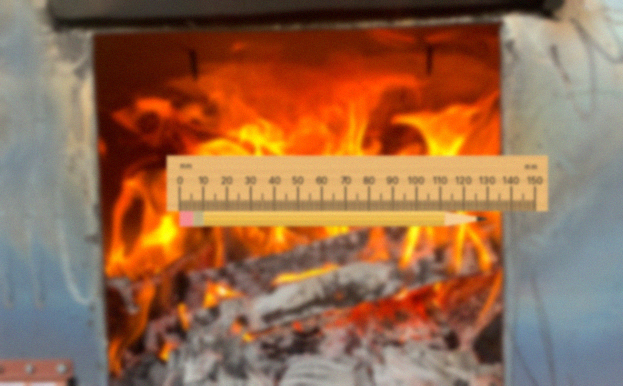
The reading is 130 (mm)
